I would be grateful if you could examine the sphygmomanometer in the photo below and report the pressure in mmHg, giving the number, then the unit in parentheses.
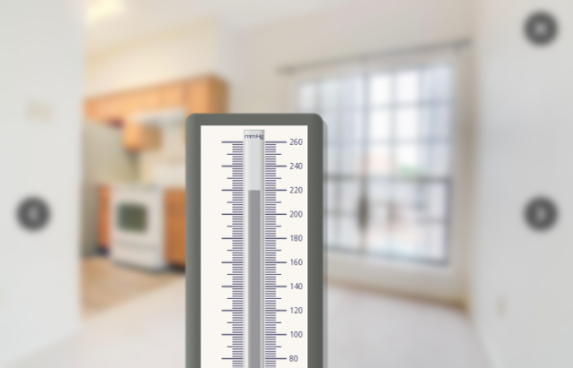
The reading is 220 (mmHg)
